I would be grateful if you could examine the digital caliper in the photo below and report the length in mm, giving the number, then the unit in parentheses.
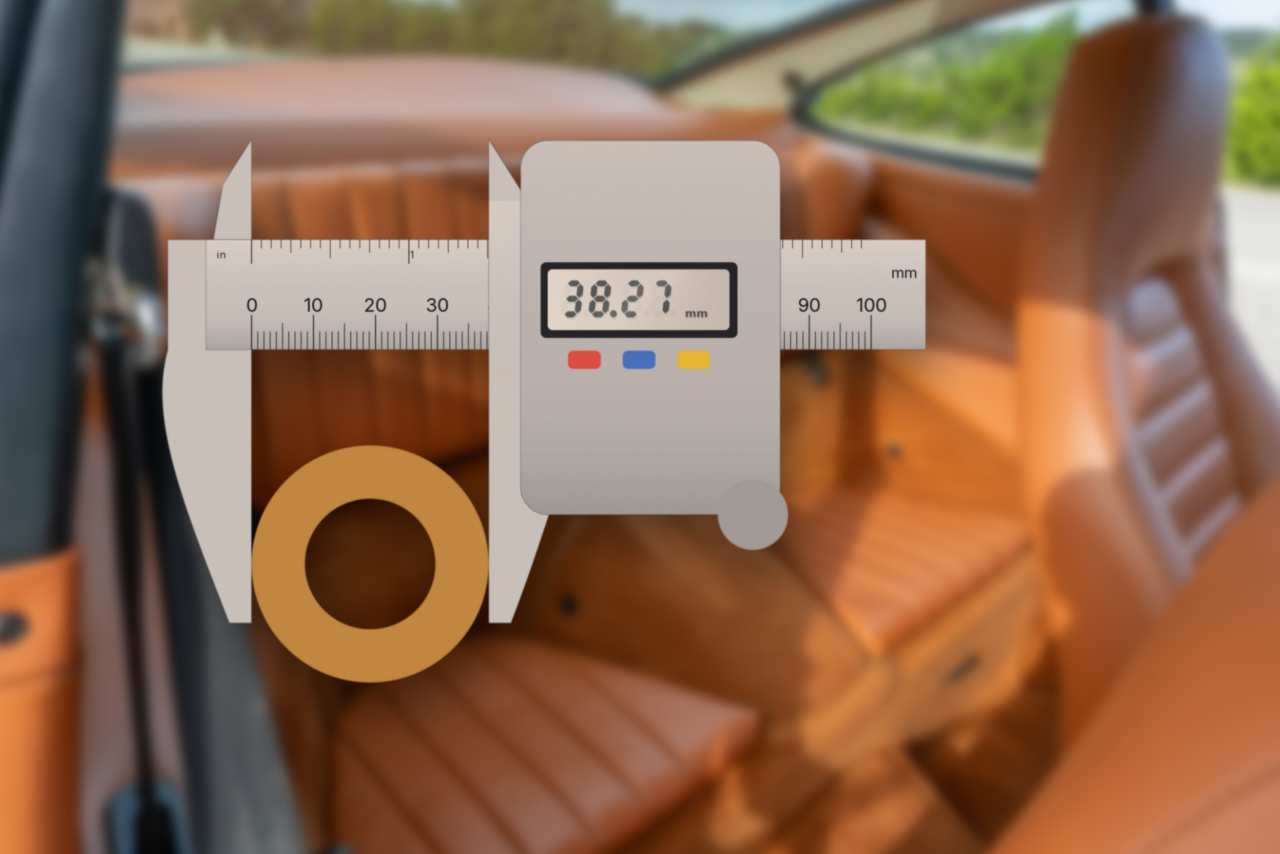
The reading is 38.27 (mm)
